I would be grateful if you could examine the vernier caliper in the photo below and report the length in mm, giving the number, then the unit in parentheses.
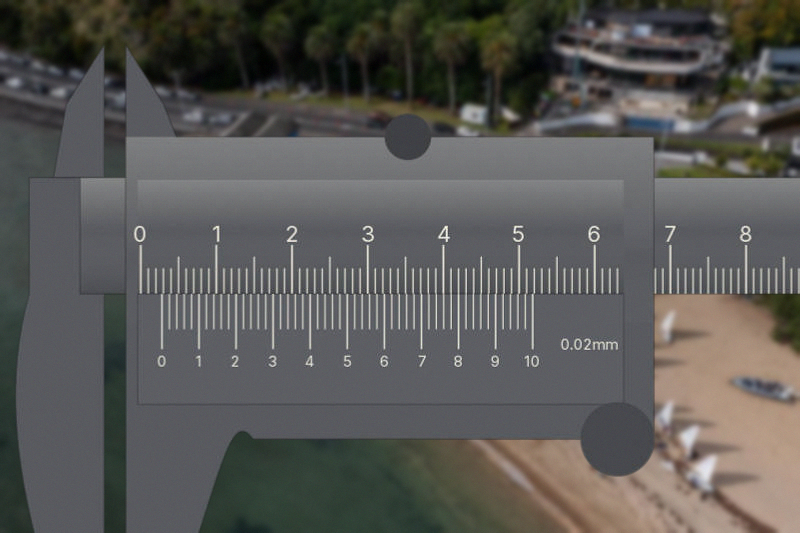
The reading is 2.8 (mm)
